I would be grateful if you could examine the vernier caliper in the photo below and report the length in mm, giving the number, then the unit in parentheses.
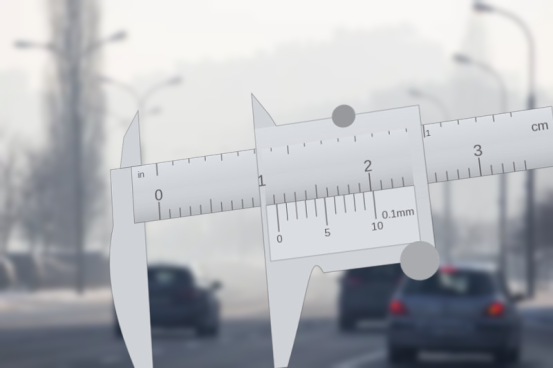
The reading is 11.2 (mm)
